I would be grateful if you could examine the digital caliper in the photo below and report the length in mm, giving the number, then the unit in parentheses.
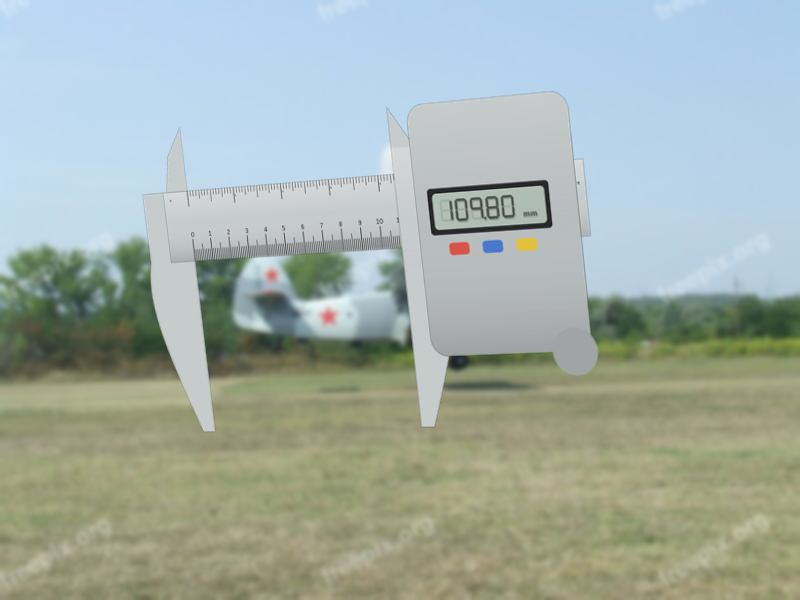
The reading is 109.80 (mm)
